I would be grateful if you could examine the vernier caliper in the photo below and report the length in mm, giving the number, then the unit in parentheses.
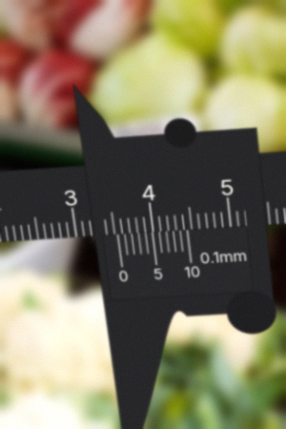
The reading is 35.4 (mm)
